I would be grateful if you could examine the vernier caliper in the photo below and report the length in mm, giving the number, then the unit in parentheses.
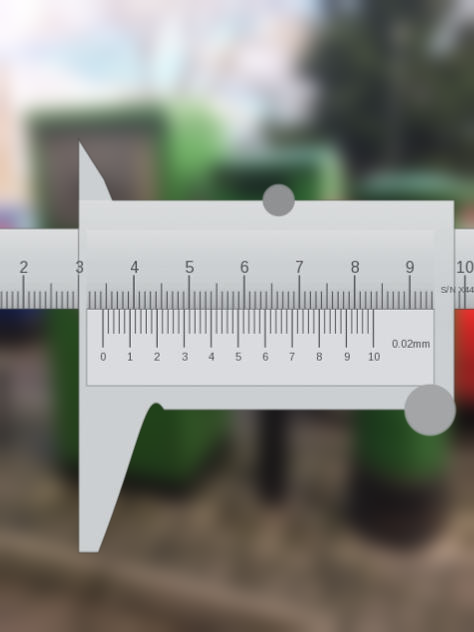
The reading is 34.4 (mm)
